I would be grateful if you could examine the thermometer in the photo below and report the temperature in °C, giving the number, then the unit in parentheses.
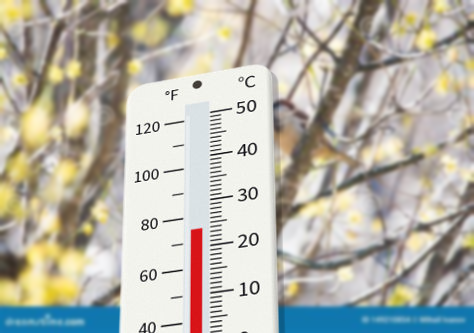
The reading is 24 (°C)
